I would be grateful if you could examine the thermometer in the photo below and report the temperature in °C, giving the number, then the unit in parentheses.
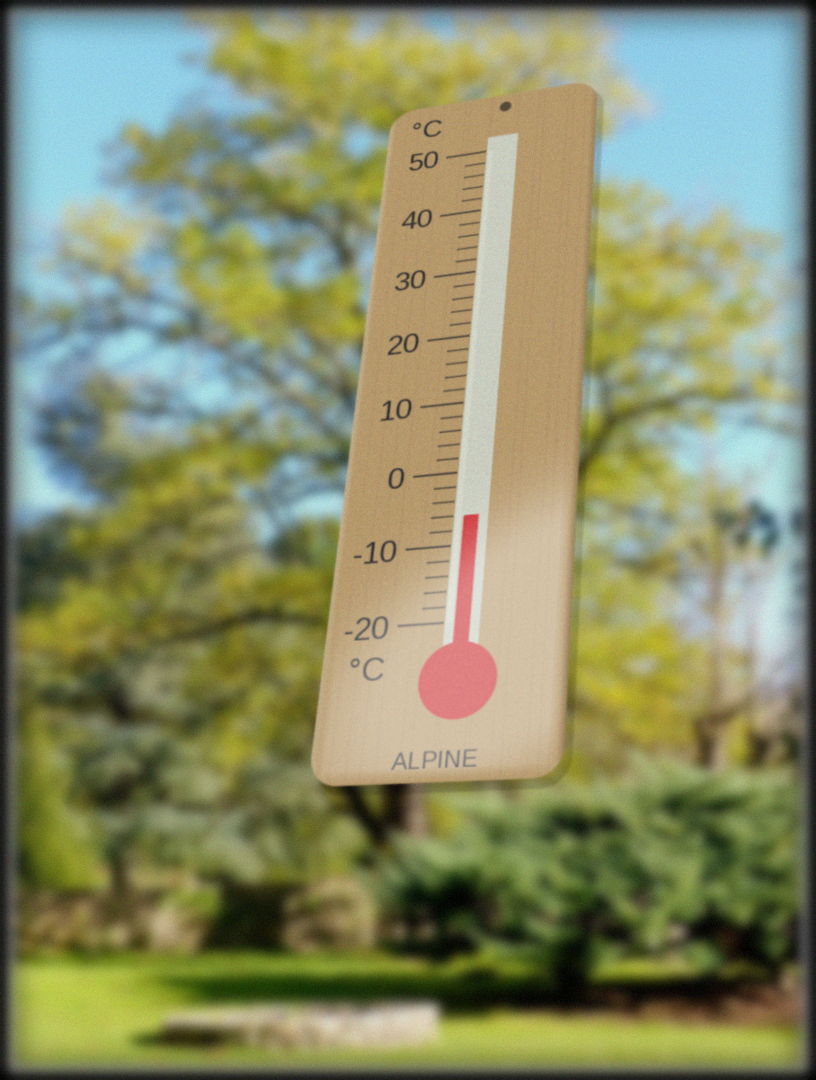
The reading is -6 (°C)
